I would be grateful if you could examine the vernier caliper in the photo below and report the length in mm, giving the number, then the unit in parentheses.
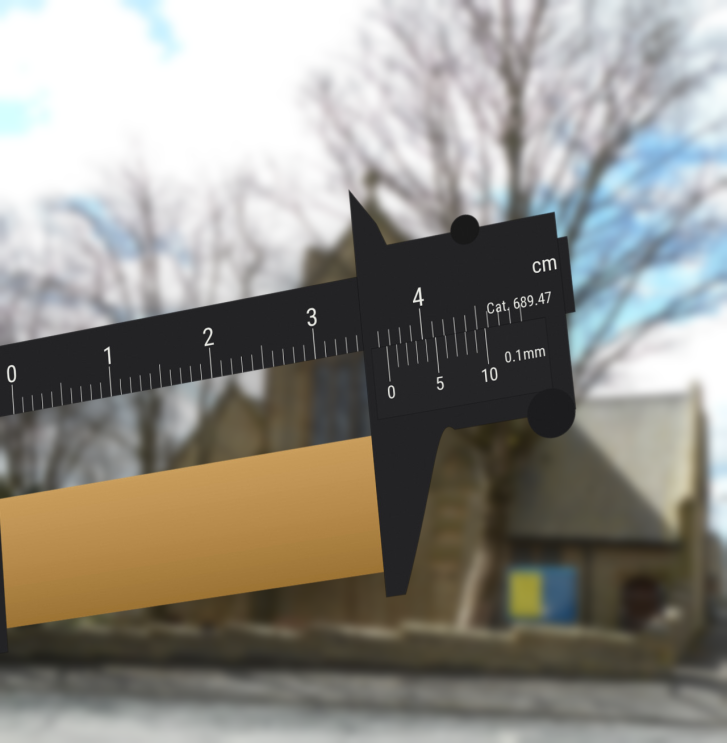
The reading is 36.7 (mm)
